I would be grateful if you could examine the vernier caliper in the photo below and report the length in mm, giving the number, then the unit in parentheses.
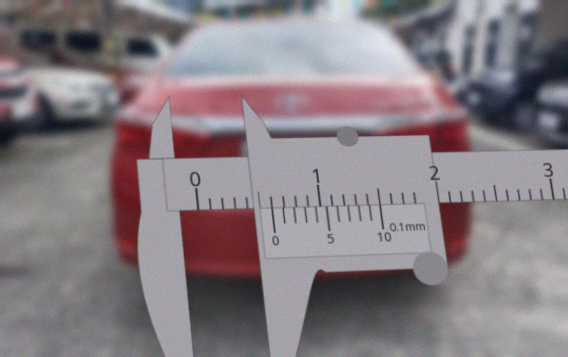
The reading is 6.0 (mm)
